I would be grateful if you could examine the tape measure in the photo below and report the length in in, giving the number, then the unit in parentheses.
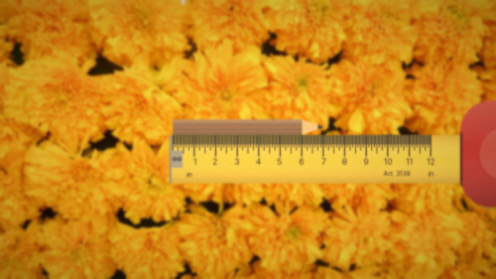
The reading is 7 (in)
